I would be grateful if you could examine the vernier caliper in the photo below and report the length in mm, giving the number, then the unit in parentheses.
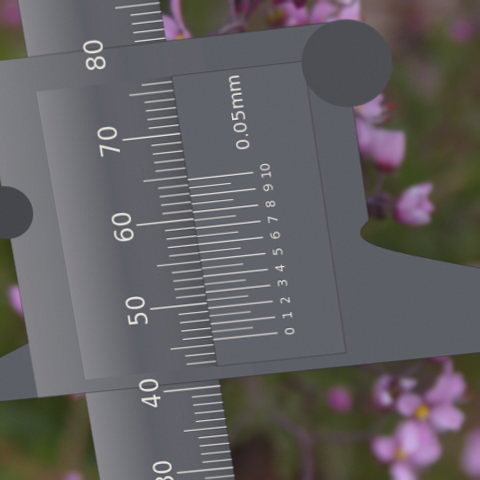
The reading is 45.6 (mm)
